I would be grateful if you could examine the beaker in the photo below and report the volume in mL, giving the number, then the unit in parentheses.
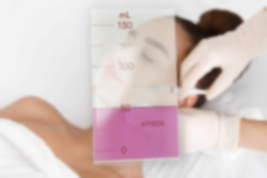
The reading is 50 (mL)
